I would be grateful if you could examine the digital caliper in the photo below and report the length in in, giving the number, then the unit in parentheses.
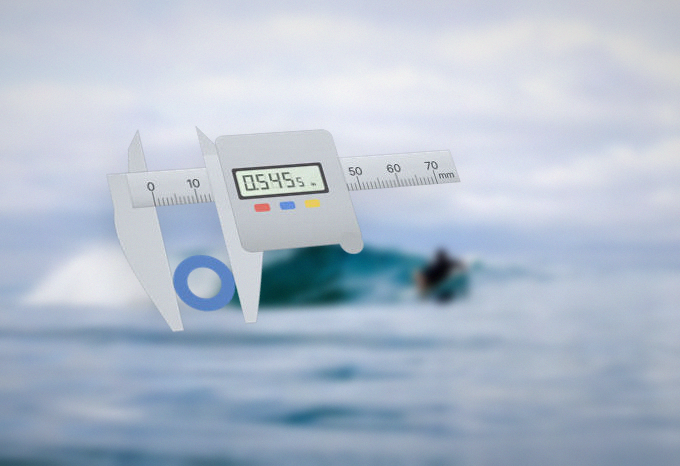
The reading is 0.5455 (in)
